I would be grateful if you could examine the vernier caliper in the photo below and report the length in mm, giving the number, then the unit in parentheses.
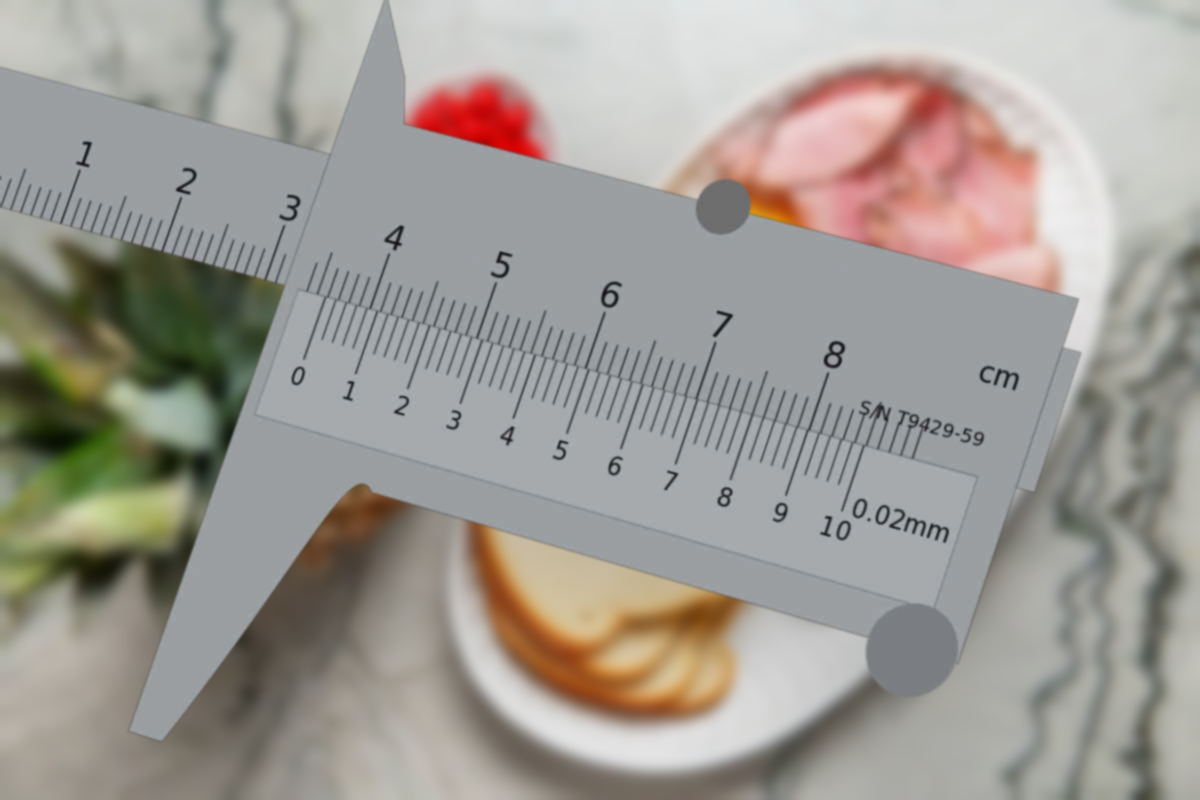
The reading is 35.8 (mm)
